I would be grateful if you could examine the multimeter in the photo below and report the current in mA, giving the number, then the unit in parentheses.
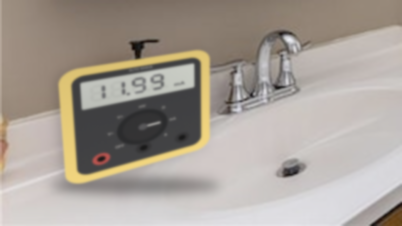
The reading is 11.99 (mA)
